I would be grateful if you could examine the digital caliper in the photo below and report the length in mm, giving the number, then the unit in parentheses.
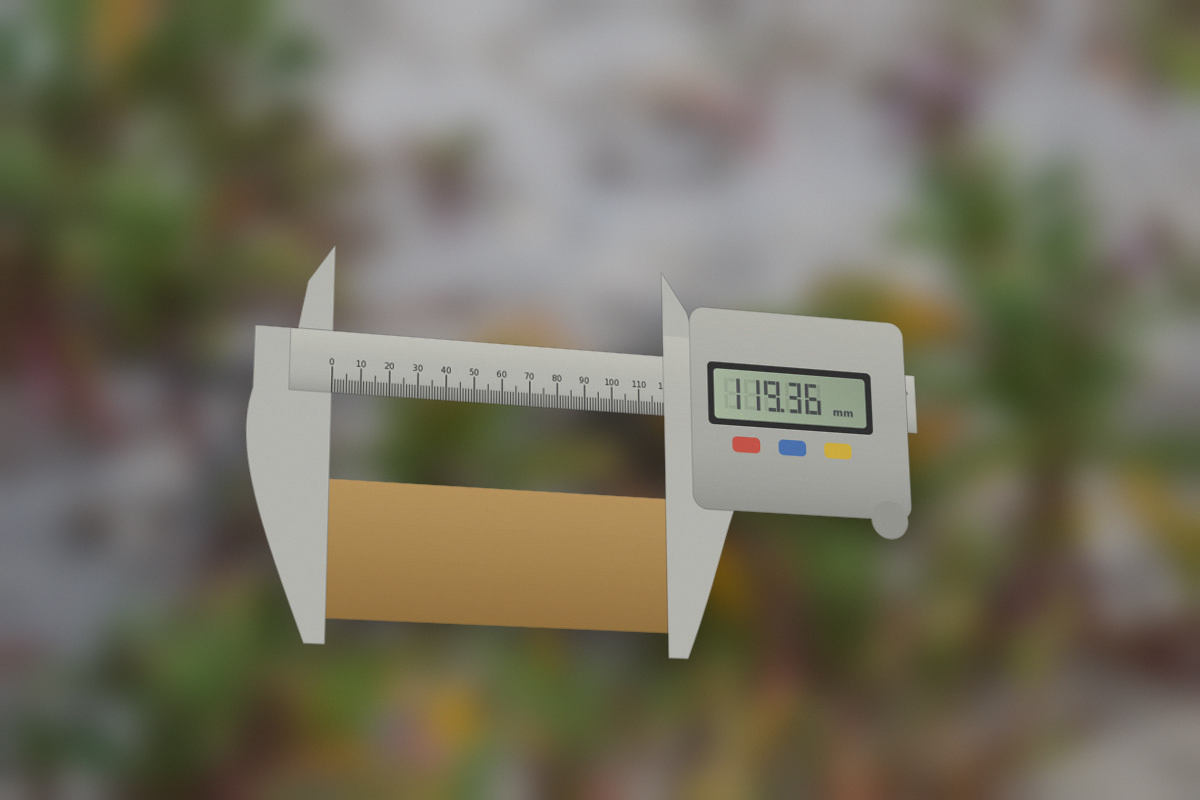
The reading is 119.36 (mm)
